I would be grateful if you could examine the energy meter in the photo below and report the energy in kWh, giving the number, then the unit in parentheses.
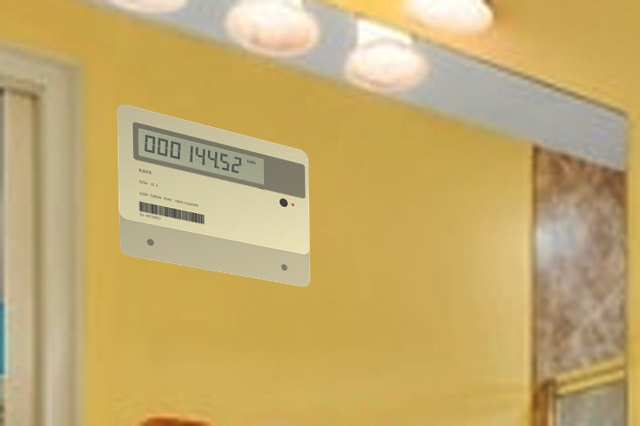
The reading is 144.52 (kWh)
